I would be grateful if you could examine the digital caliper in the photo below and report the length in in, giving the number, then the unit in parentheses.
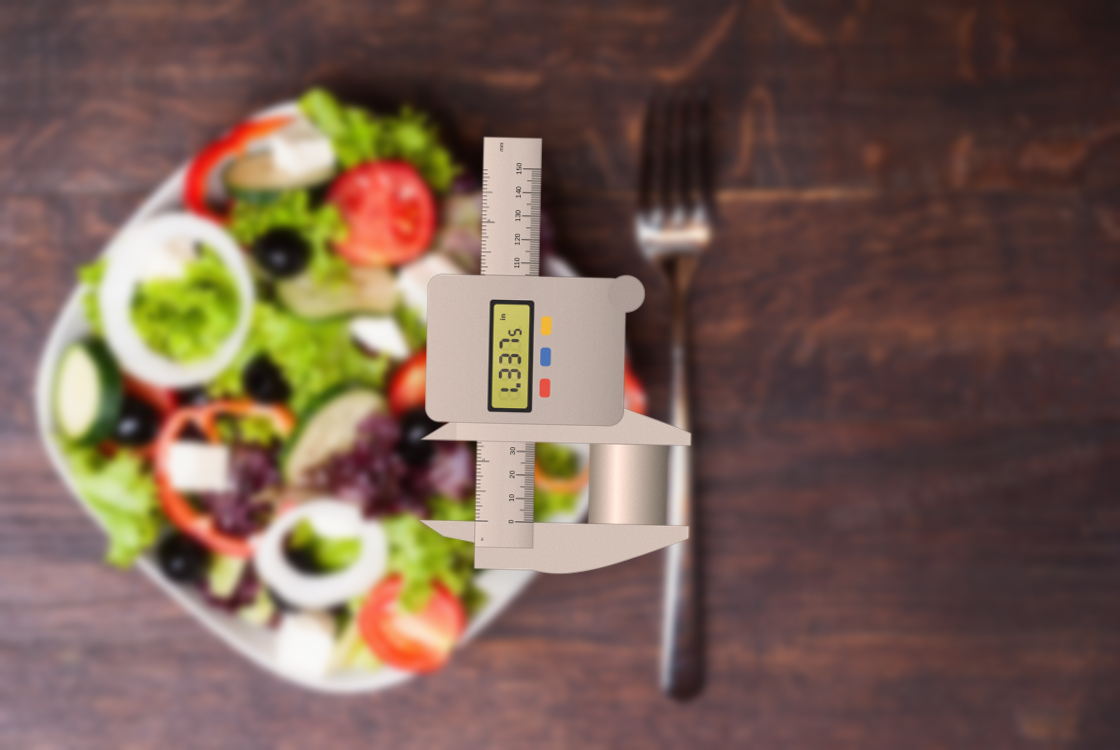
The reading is 1.3375 (in)
